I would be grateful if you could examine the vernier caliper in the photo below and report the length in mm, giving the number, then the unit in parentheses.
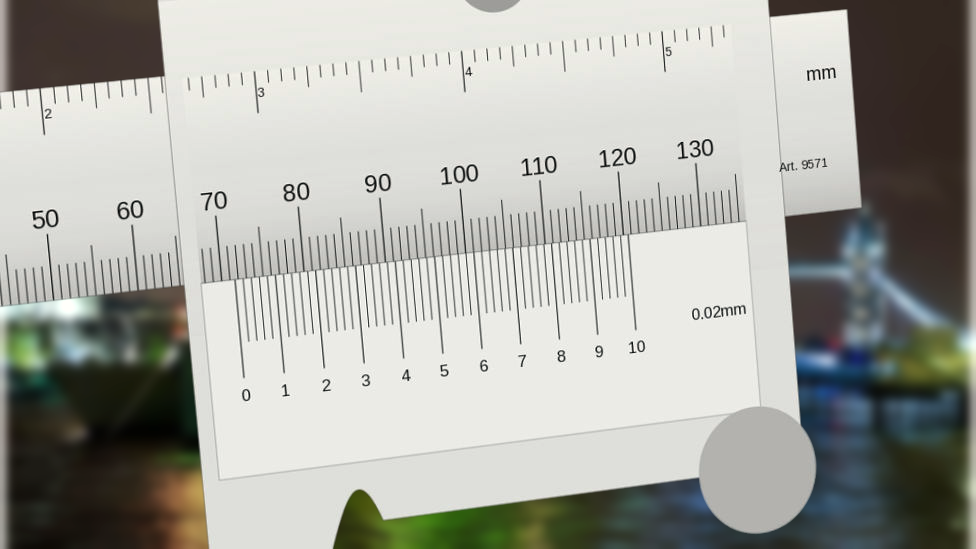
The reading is 71.6 (mm)
